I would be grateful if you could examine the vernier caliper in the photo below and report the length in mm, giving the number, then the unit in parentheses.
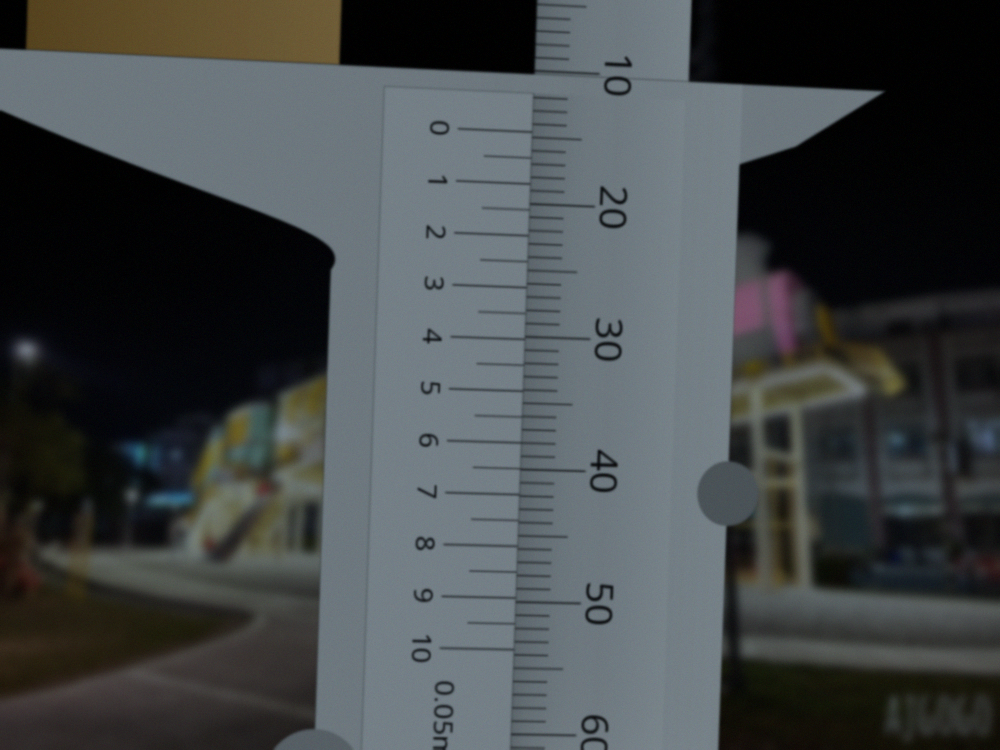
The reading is 14.6 (mm)
